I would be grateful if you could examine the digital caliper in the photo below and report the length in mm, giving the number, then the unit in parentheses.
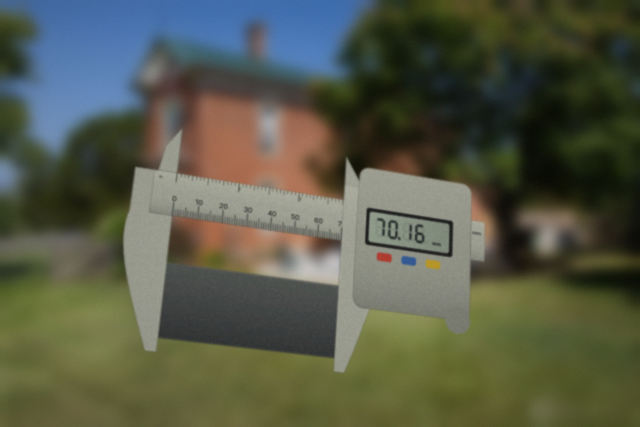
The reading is 70.16 (mm)
